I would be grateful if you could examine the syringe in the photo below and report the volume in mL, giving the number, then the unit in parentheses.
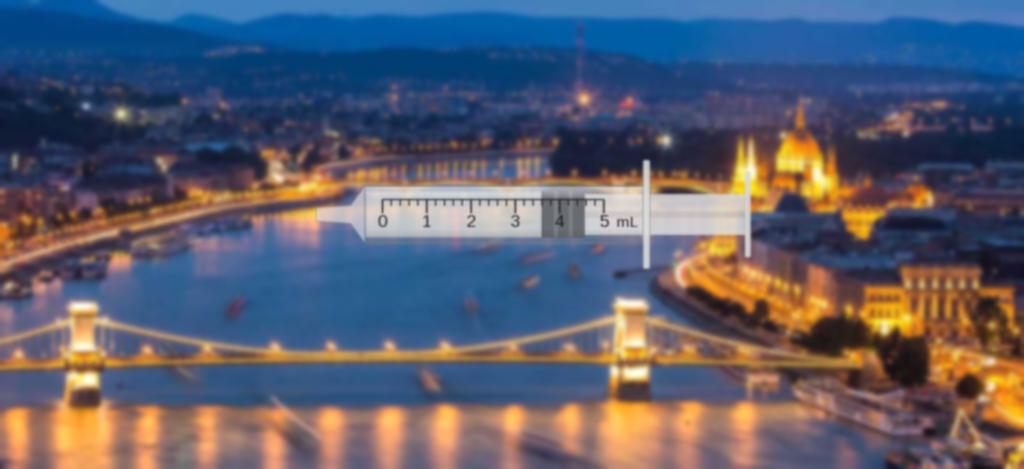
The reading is 3.6 (mL)
